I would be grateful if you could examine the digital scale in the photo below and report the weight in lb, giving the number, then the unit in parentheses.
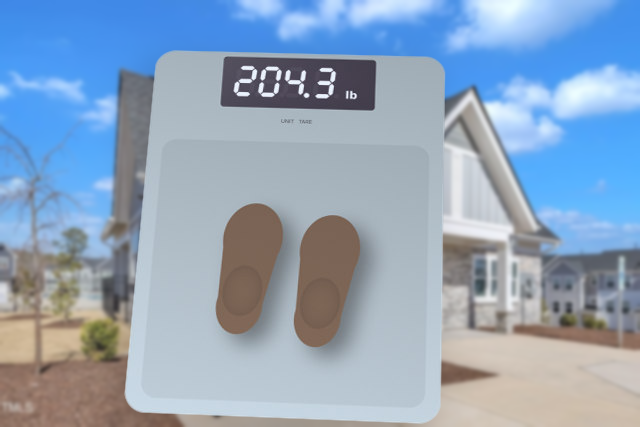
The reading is 204.3 (lb)
